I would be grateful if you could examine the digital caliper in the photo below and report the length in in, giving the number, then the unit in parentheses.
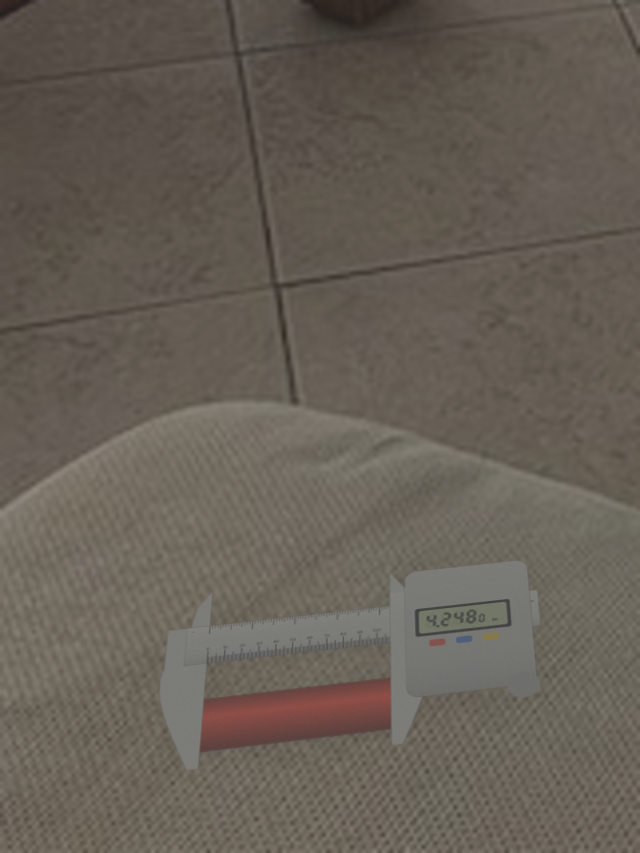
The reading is 4.2480 (in)
